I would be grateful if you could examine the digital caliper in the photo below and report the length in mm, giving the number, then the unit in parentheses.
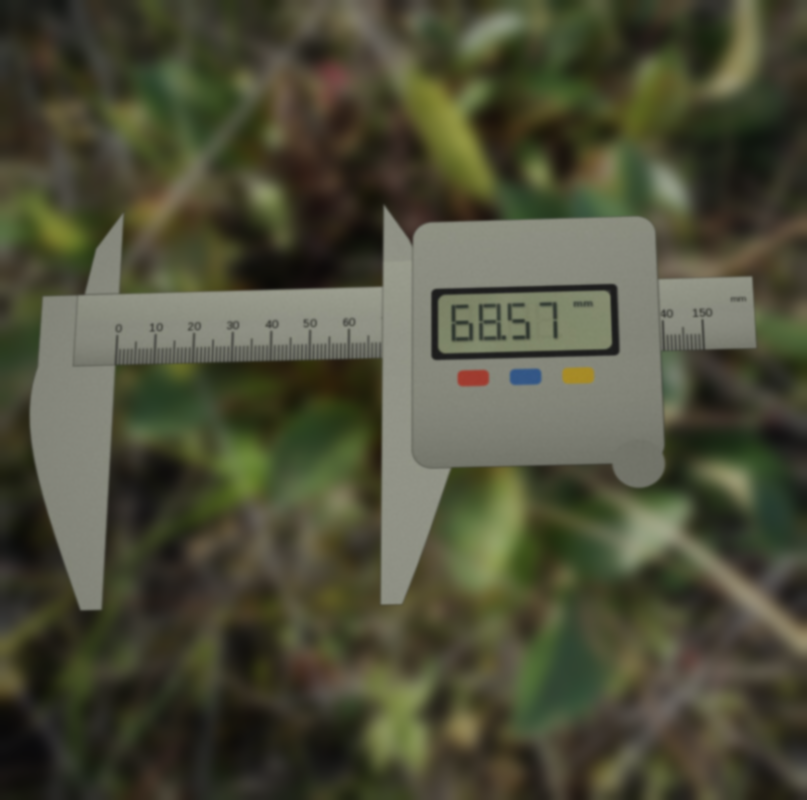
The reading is 68.57 (mm)
